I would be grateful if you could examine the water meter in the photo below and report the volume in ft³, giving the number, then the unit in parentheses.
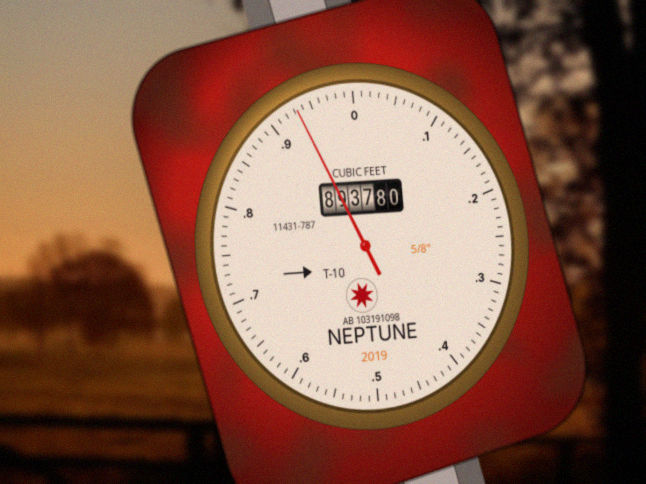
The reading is 893779.93 (ft³)
